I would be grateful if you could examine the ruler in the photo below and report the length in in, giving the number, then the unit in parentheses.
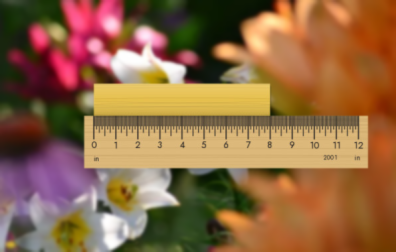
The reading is 8 (in)
